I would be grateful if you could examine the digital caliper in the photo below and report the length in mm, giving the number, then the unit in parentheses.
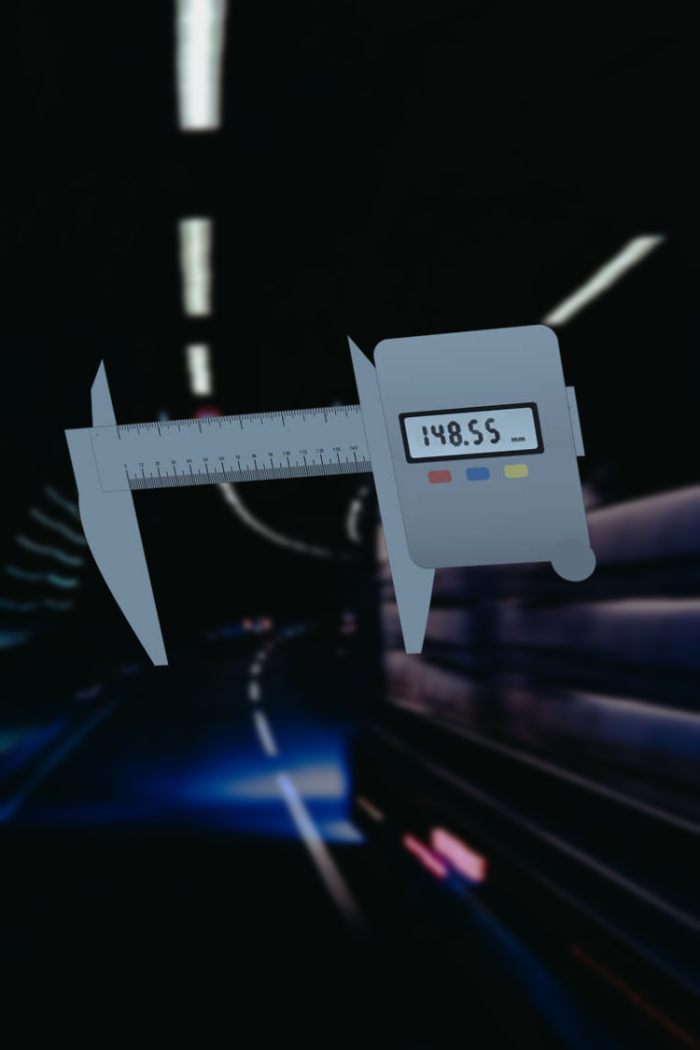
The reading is 148.55 (mm)
